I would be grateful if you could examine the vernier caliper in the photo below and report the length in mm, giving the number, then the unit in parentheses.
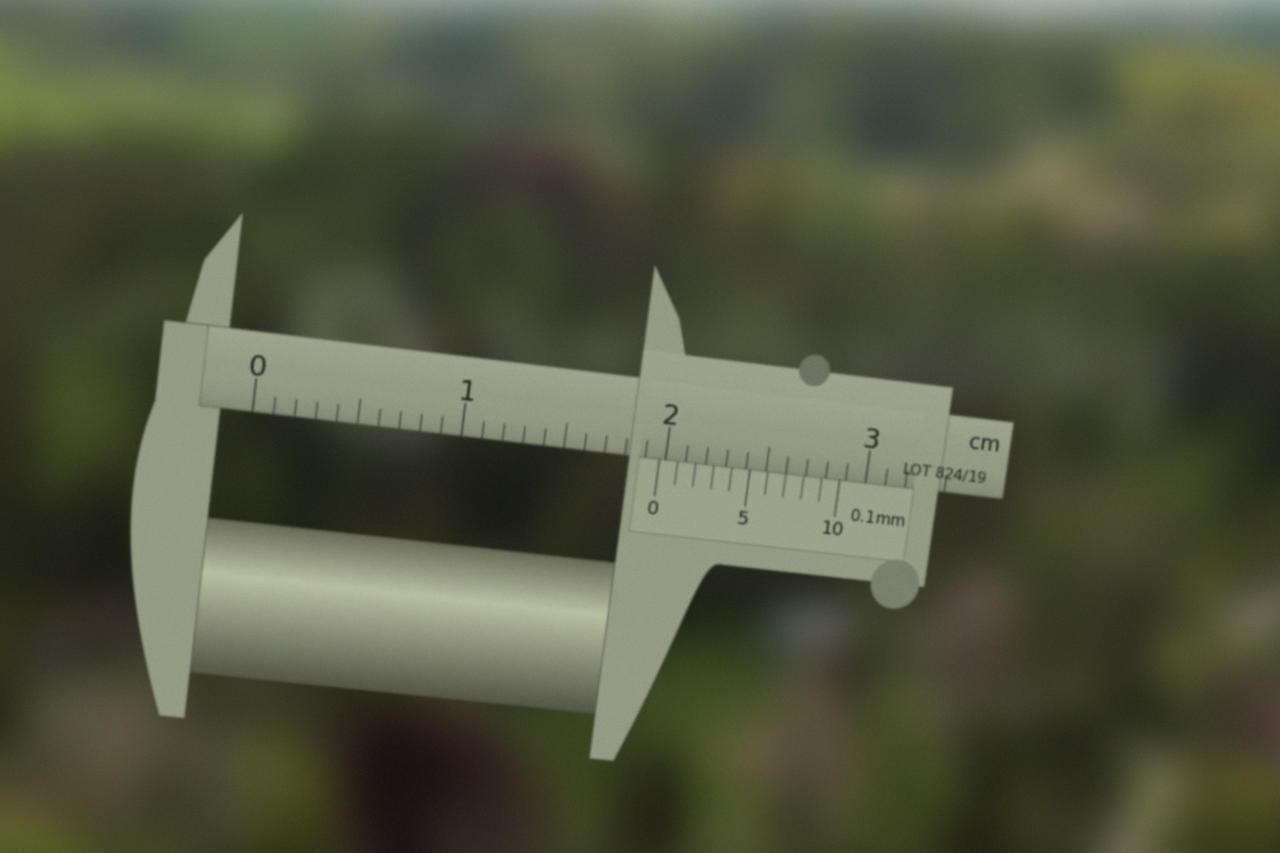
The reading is 19.7 (mm)
